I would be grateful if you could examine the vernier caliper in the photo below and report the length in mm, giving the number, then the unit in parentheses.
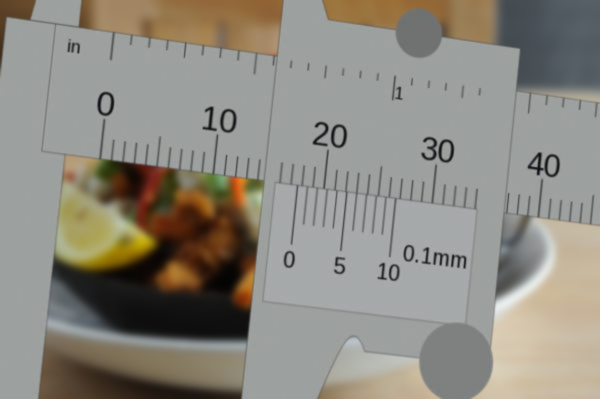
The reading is 17.6 (mm)
